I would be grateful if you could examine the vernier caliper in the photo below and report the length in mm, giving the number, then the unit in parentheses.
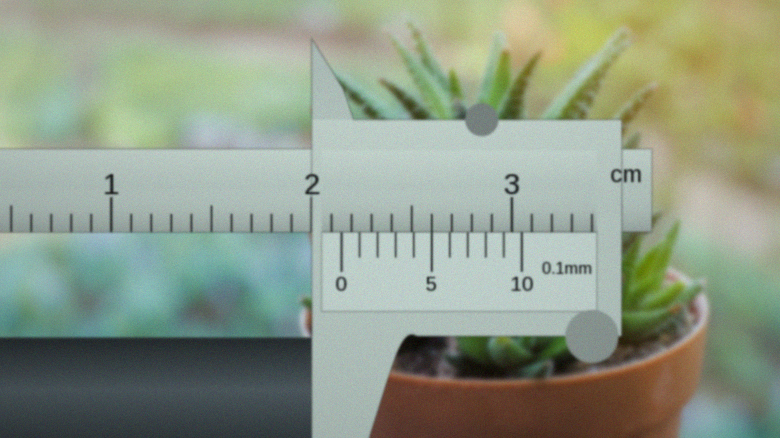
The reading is 21.5 (mm)
